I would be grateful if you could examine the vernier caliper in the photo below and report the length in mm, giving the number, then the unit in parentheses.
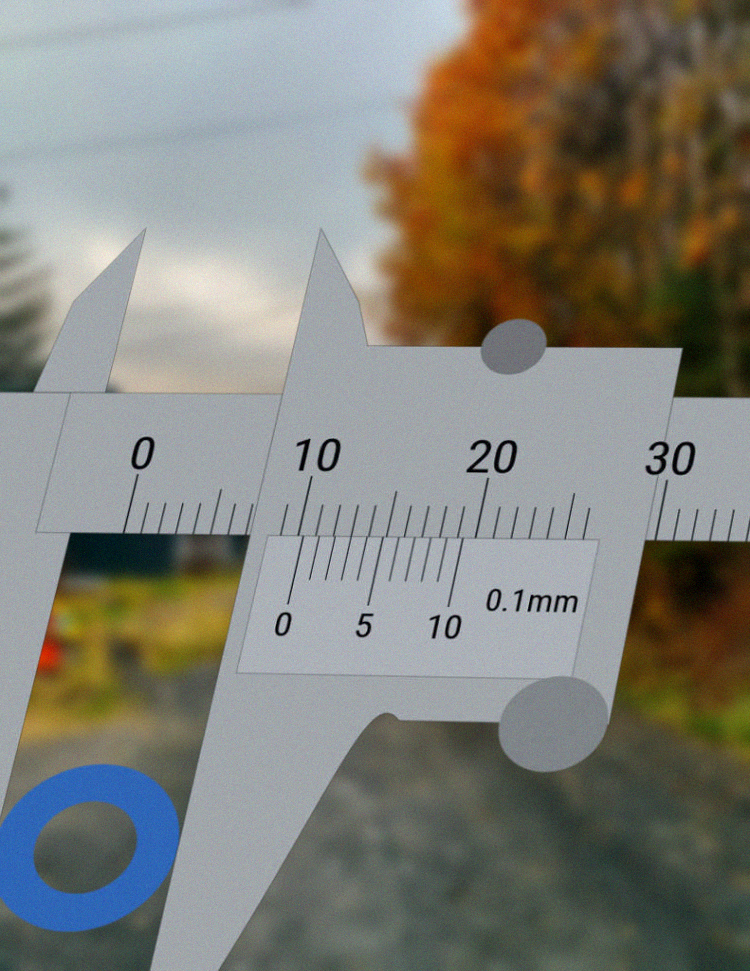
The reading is 10.3 (mm)
